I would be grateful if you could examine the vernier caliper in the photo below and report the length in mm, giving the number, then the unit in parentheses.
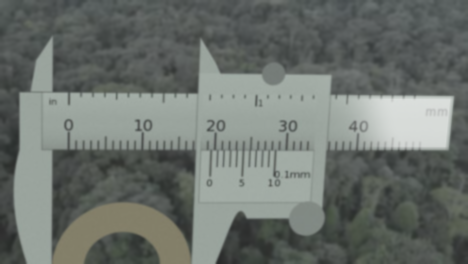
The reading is 19.5 (mm)
